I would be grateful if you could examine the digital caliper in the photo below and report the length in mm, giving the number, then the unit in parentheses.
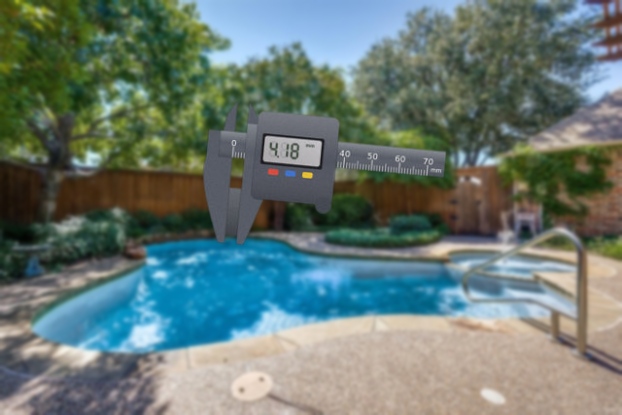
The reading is 4.18 (mm)
